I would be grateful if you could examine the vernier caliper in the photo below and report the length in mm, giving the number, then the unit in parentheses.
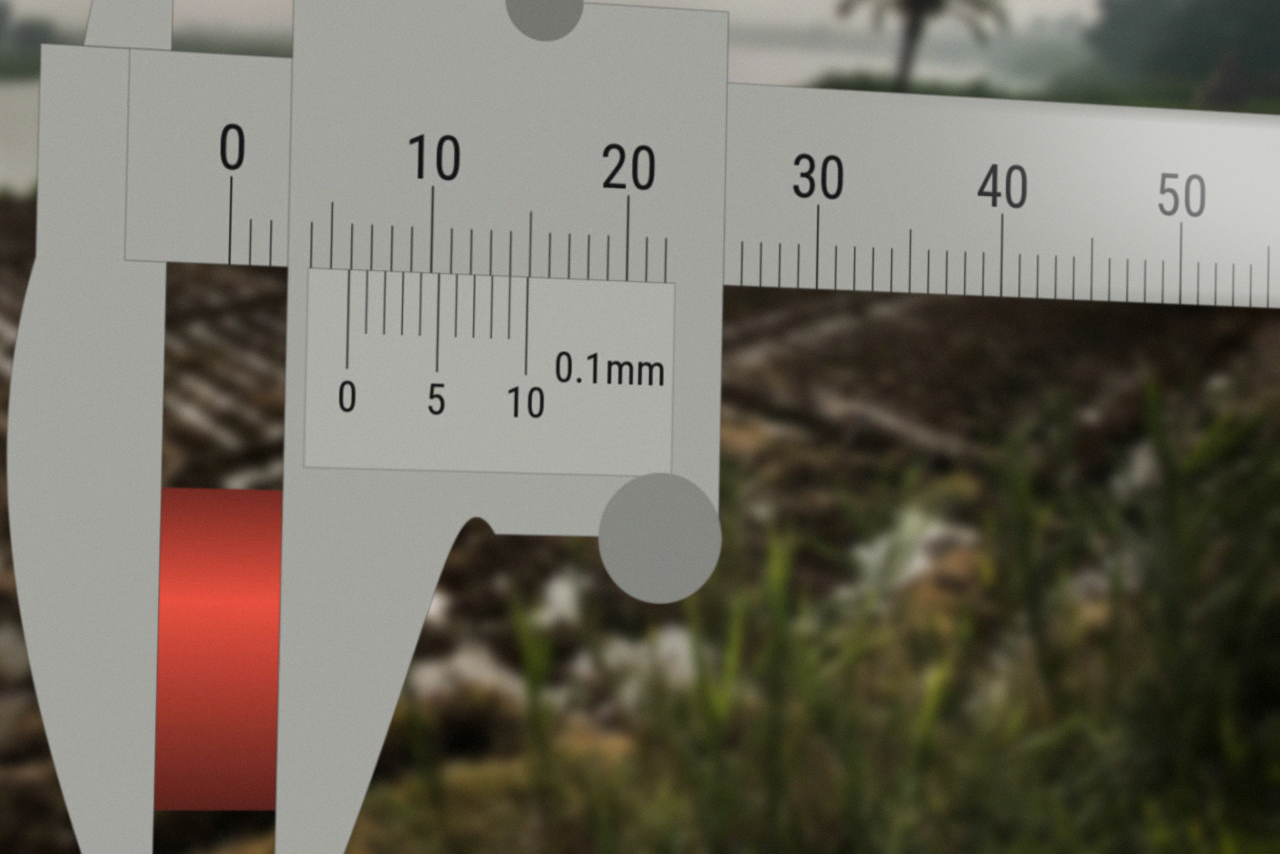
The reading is 5.9 (mm)
